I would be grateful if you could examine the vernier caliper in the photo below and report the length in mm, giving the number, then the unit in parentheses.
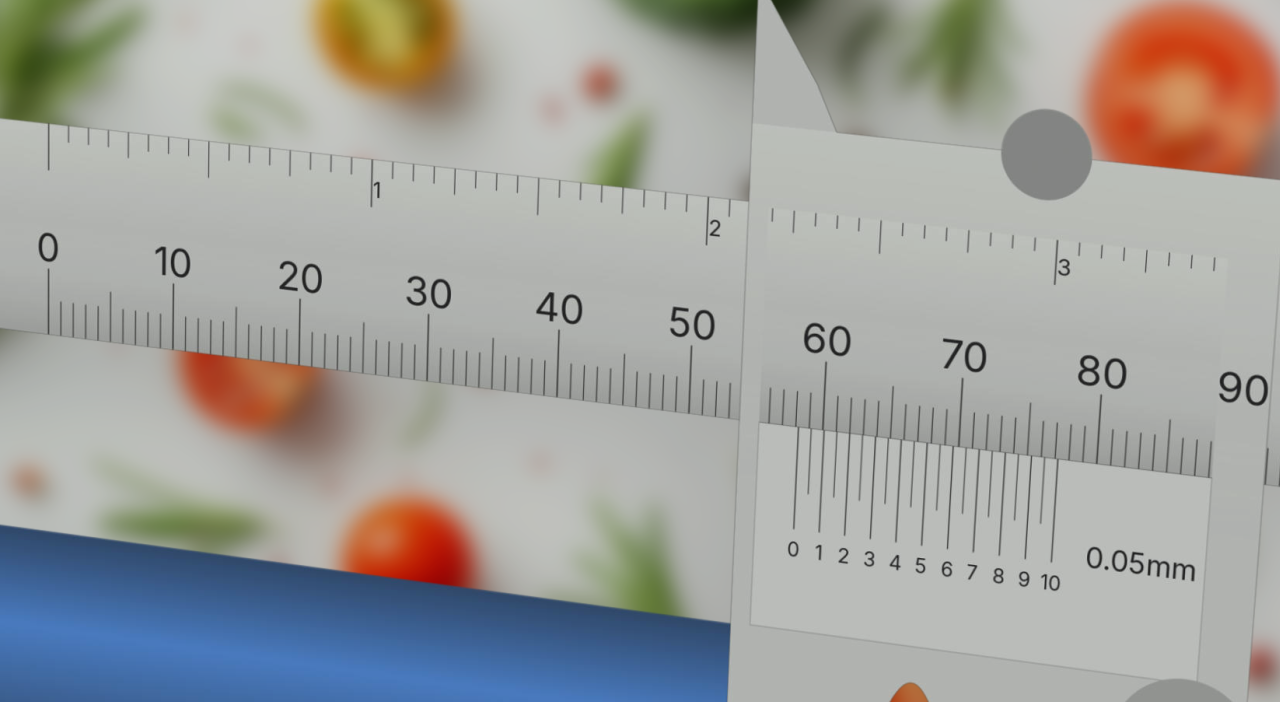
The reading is 58.2 (mm)
